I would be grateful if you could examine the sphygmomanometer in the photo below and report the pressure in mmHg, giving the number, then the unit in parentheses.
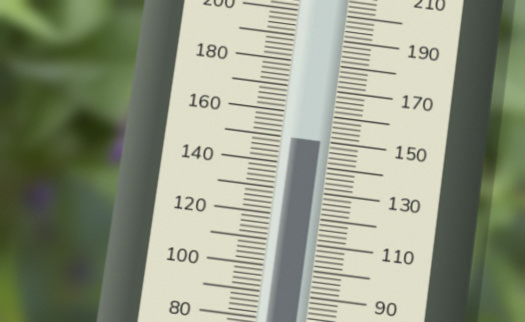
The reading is 150 (mmHg)
